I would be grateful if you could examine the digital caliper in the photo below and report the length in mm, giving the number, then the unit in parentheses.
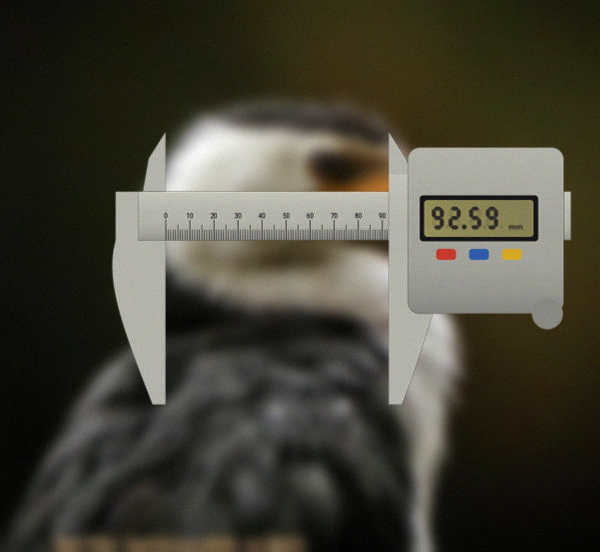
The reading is 92.59 (mm)
